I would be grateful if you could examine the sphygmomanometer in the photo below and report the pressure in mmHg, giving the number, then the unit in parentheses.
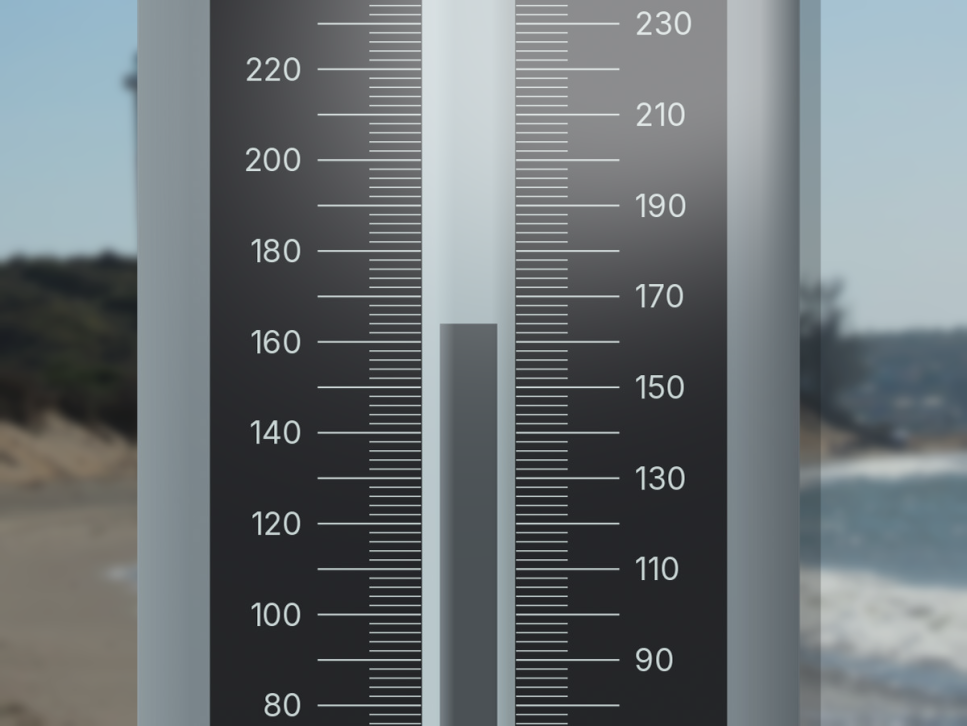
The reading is 164 (mmHg)
